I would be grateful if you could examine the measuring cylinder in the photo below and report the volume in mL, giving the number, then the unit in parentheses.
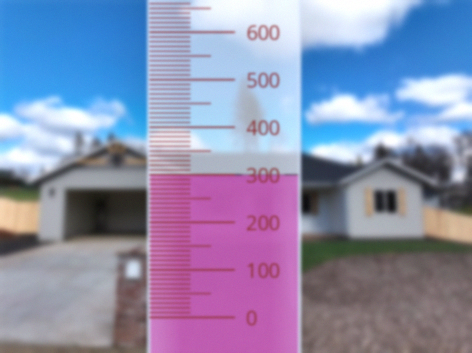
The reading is 300 (mL)
